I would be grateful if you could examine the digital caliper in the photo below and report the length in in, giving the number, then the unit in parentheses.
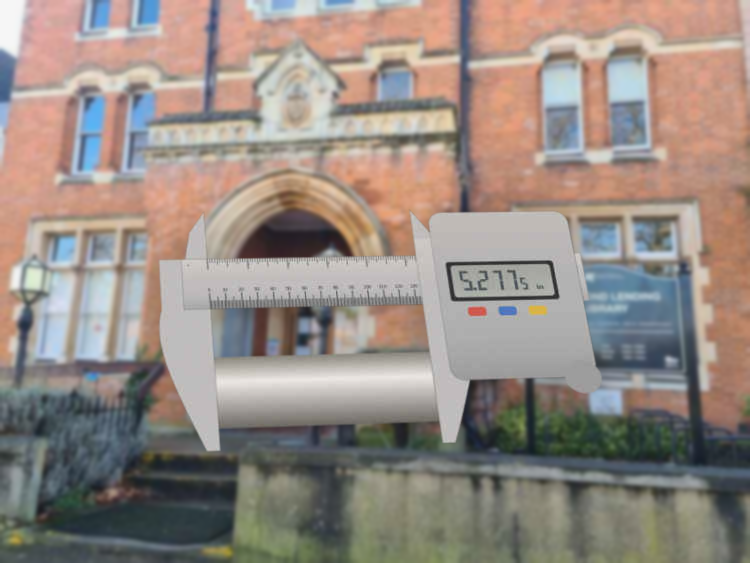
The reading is 5.2775 (in)
